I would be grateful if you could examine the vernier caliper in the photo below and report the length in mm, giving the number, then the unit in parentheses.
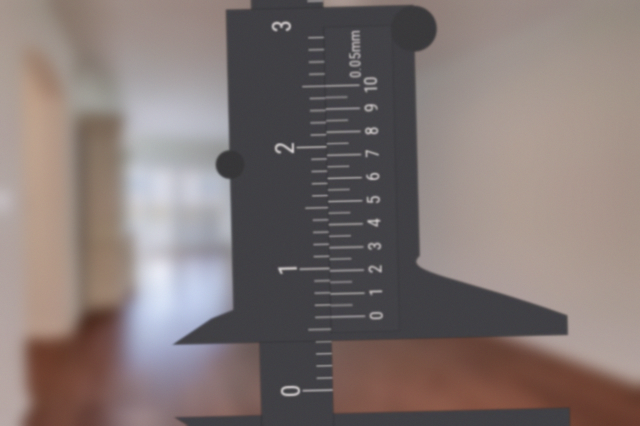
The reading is 6.0 (mm)
